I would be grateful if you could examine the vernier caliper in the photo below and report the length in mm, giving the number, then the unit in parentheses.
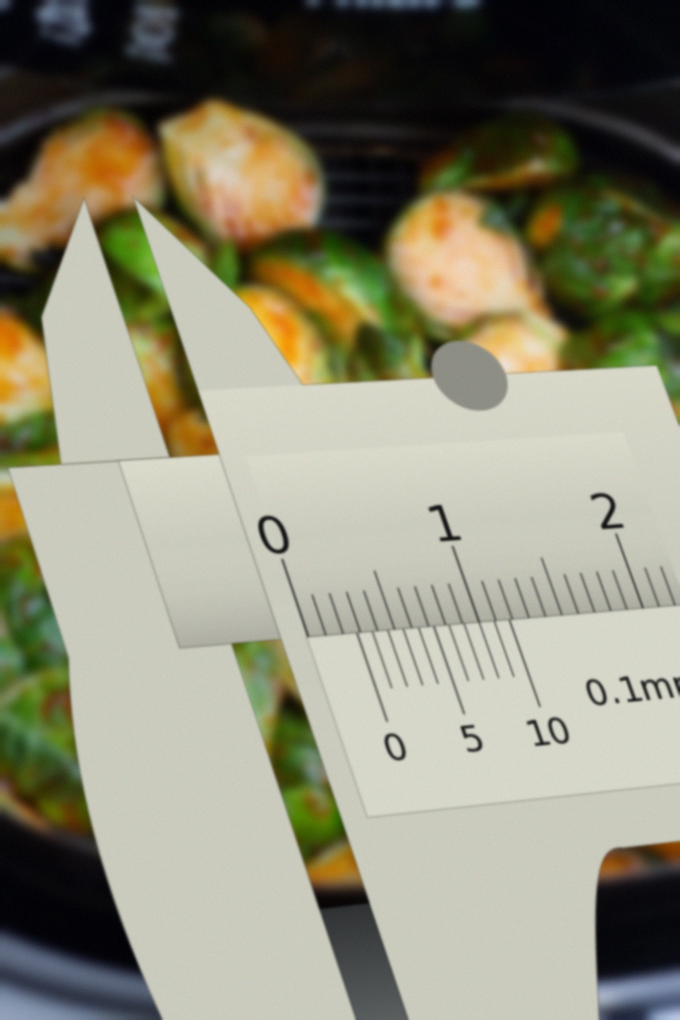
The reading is 2.8 (mm)
